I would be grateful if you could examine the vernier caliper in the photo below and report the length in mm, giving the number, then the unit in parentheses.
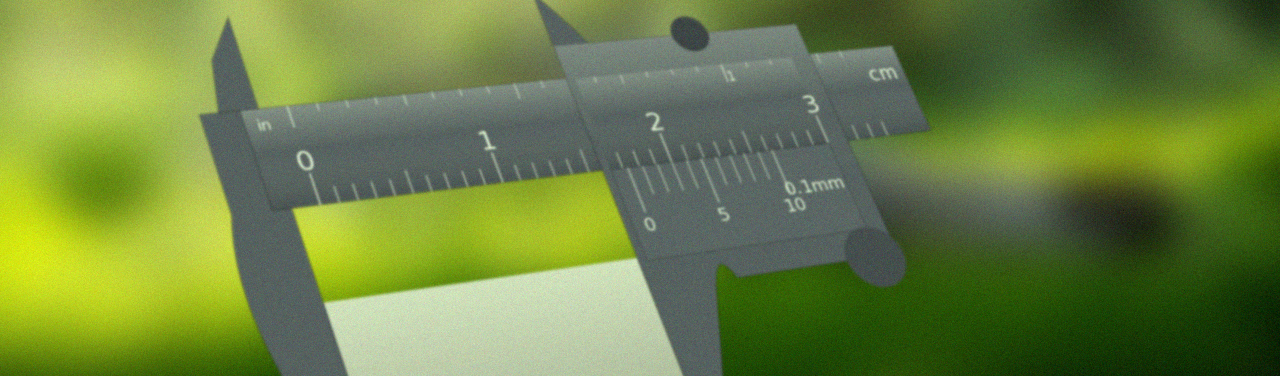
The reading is 17.3 (mm)
